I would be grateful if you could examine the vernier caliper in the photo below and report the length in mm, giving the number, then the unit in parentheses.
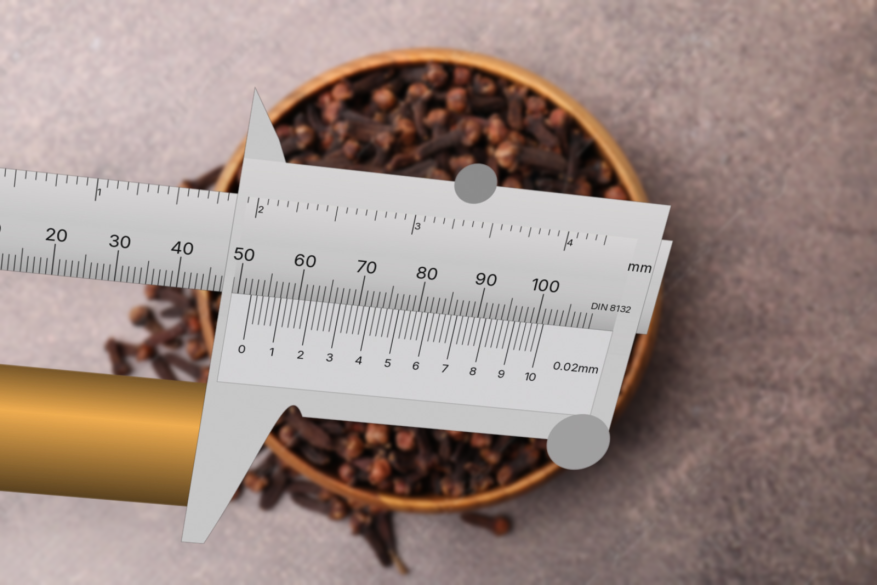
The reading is 52.2 (mm)
